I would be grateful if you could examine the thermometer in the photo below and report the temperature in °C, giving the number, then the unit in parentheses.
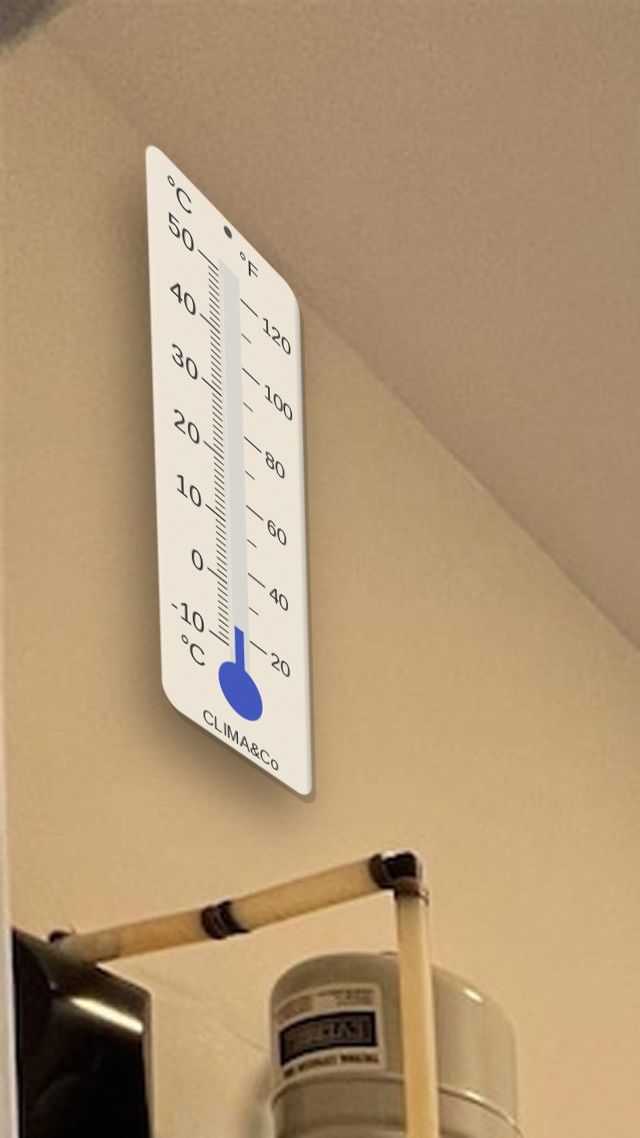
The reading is -6 (°C)
